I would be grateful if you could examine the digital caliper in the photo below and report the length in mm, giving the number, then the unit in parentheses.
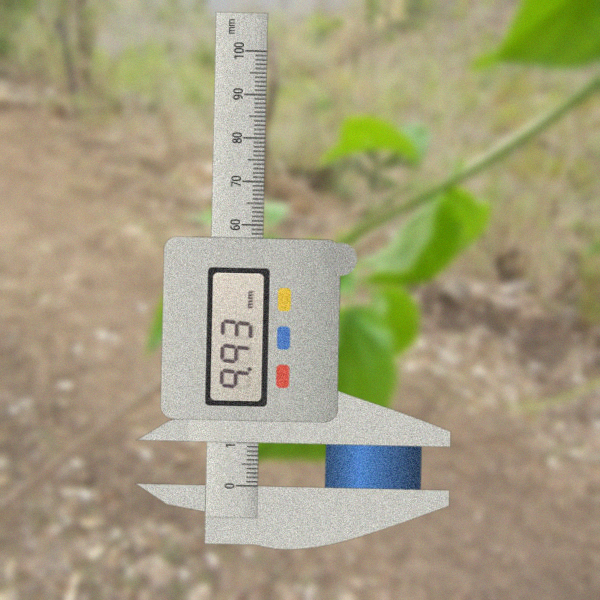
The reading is 9.93 (mm)
